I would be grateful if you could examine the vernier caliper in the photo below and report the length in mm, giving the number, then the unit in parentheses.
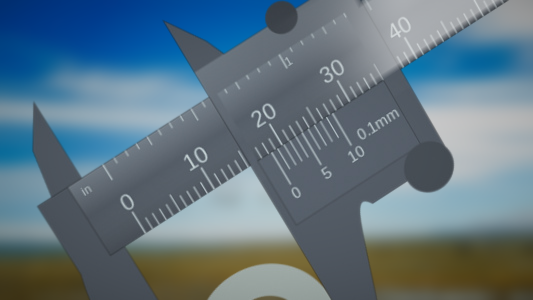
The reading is 18.4 (mm)
